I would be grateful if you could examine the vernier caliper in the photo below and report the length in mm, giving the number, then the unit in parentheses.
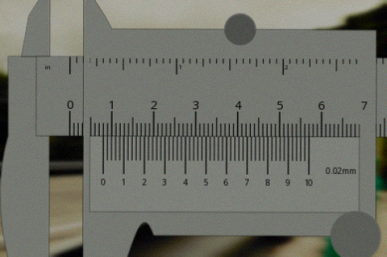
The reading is 8.0 (mm)
